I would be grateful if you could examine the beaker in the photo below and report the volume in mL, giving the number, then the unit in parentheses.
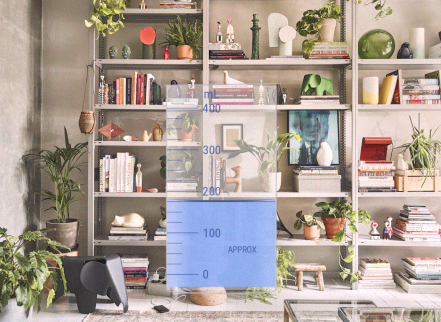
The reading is 175 (mL)
